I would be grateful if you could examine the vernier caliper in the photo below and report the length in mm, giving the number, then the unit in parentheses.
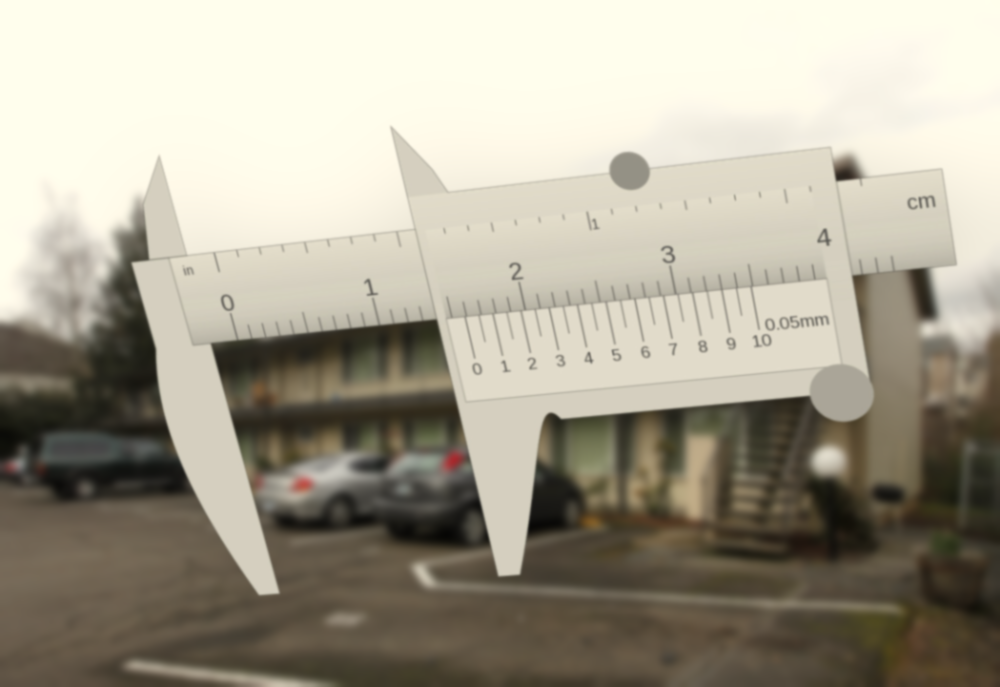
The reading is 15.9 (mm)
